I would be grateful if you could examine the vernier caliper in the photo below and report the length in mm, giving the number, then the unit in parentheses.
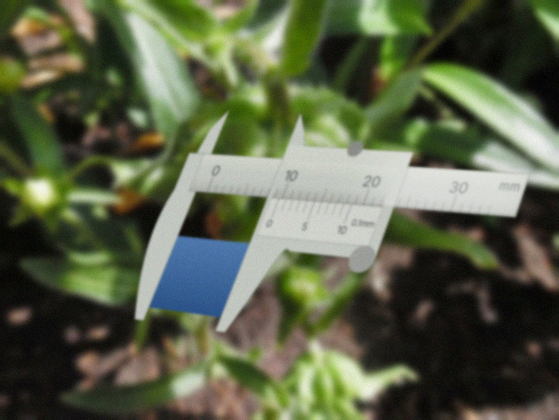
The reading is 9.6 (mm)
